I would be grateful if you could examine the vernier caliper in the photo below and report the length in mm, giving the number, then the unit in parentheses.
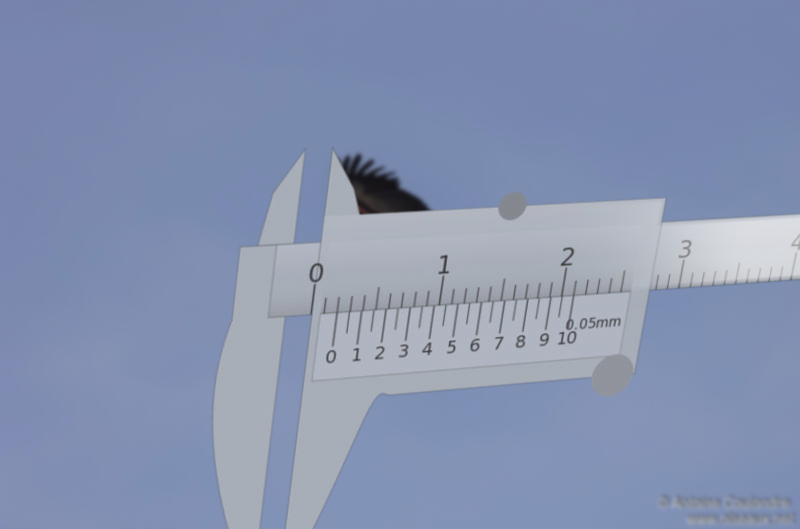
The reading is 2.0 (mm)
